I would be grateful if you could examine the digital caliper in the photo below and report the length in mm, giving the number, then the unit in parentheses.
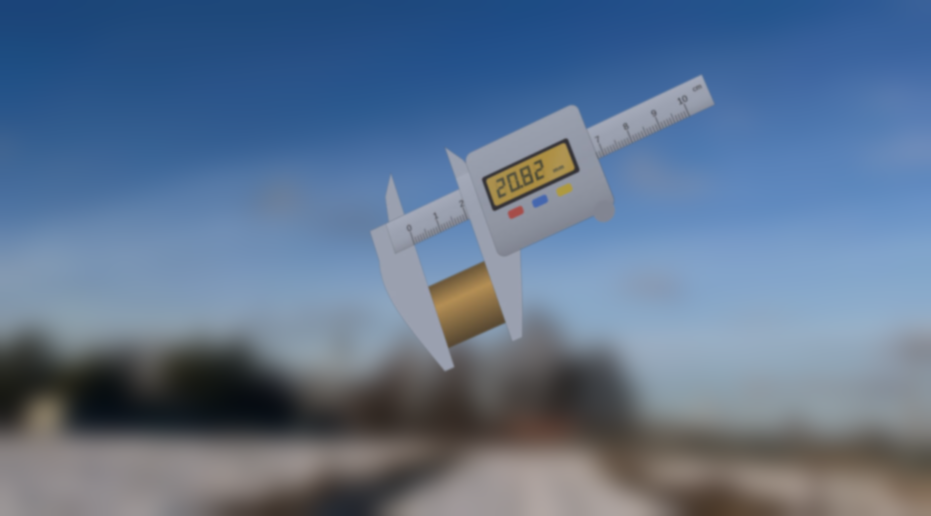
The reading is 20.82 (mm)
